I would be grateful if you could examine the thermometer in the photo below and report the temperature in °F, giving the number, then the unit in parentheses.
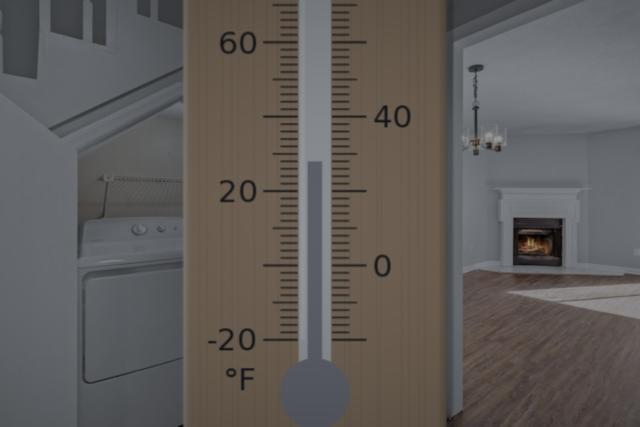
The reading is 28 (°F)
